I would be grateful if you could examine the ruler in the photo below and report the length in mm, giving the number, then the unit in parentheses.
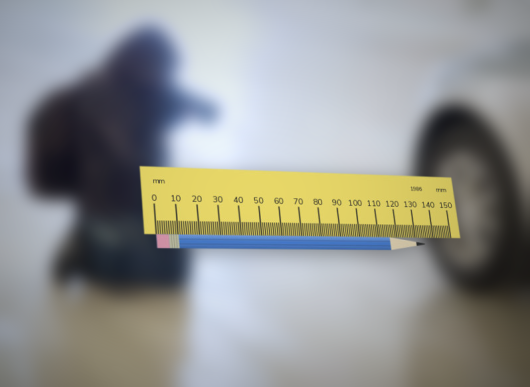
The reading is 135 (mm)
